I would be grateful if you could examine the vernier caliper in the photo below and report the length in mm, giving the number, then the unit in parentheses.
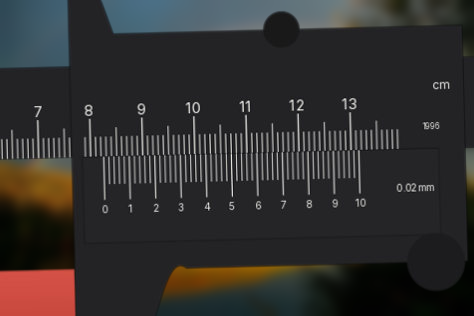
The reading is 82.5 (mm)
